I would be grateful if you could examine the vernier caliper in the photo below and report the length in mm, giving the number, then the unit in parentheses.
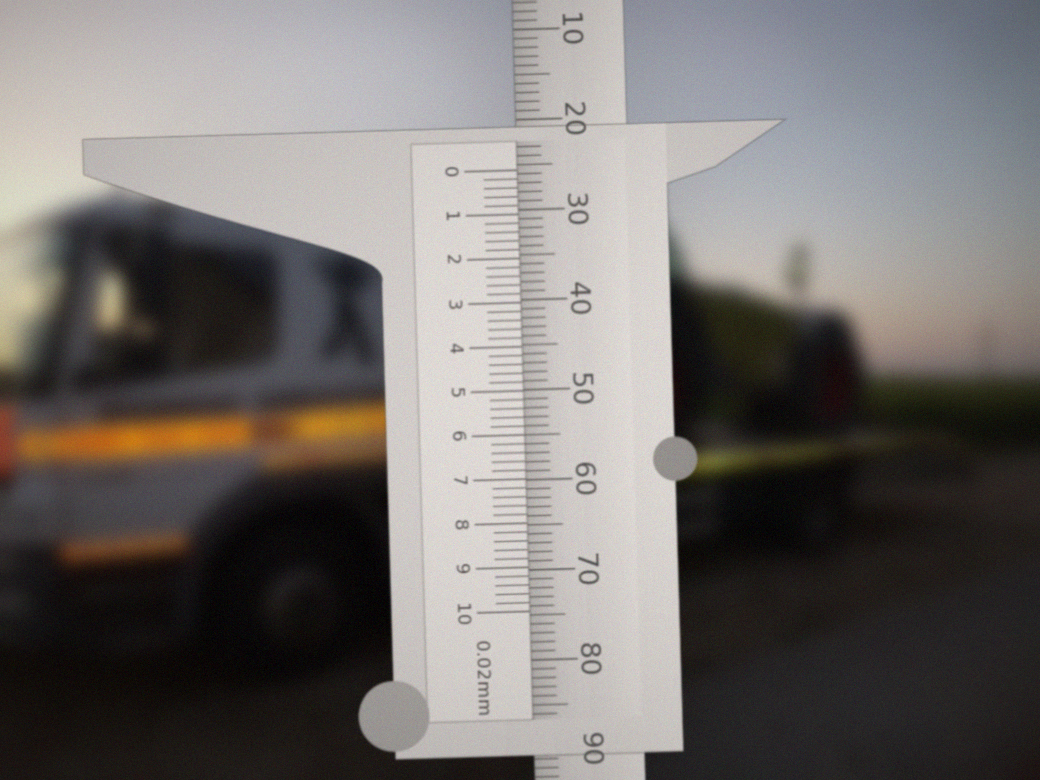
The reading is 25.6 (mm)
